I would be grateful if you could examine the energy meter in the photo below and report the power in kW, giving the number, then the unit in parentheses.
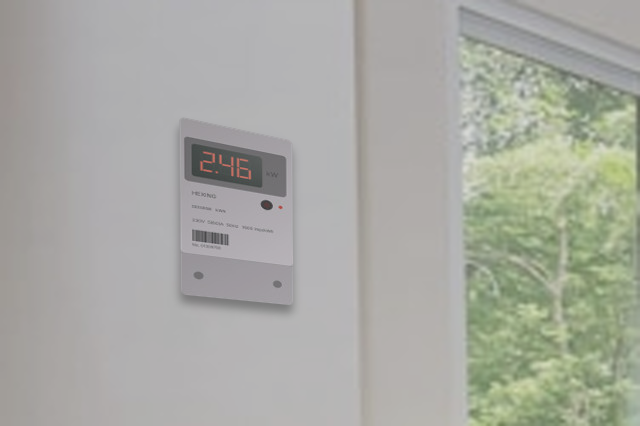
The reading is 2.46 (kW)
